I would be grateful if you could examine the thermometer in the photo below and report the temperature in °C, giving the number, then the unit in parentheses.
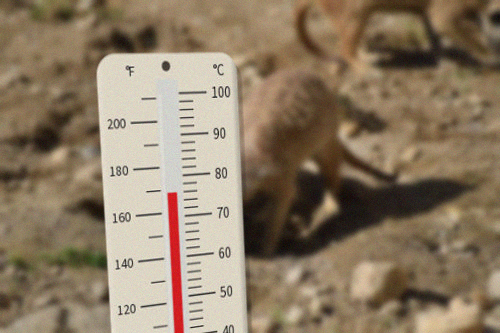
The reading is 76 (°C)
